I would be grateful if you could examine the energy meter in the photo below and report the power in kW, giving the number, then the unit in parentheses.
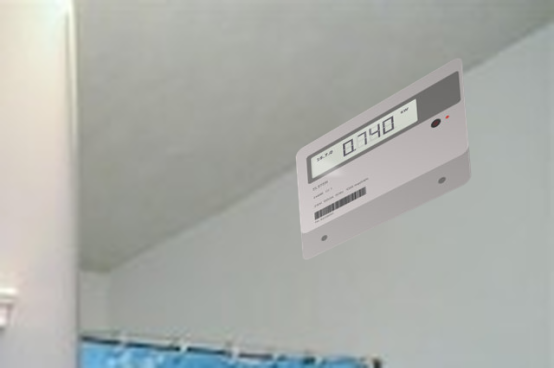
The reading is 0.740 (kW)
